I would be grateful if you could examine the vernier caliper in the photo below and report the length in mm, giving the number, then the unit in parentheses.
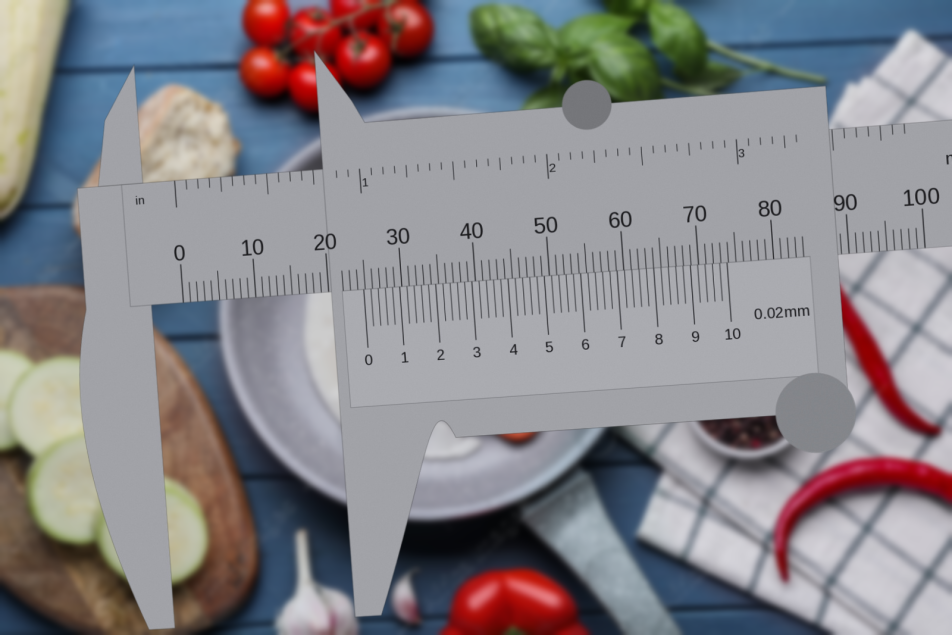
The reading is 24.8 (mm)
